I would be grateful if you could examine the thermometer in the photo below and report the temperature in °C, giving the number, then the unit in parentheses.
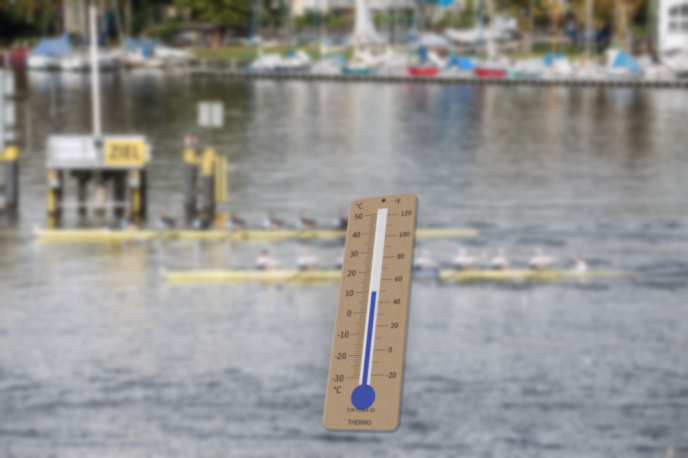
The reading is 10 (°C)
